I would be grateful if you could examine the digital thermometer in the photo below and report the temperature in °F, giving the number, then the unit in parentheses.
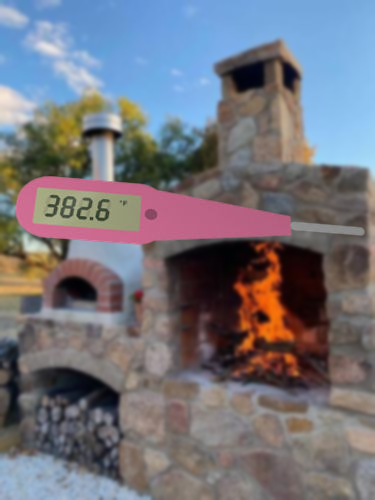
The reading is 382.6 (°F)
